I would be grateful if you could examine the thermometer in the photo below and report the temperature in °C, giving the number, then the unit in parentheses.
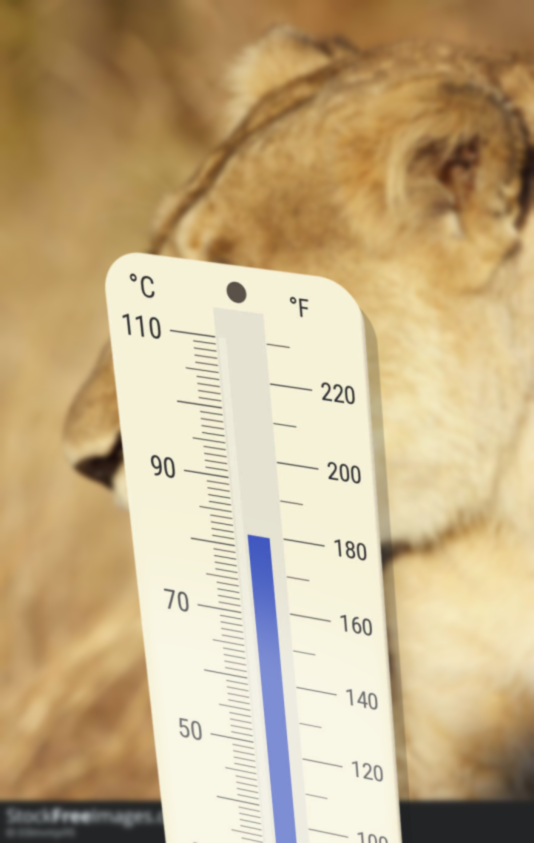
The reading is 82 (°C)
